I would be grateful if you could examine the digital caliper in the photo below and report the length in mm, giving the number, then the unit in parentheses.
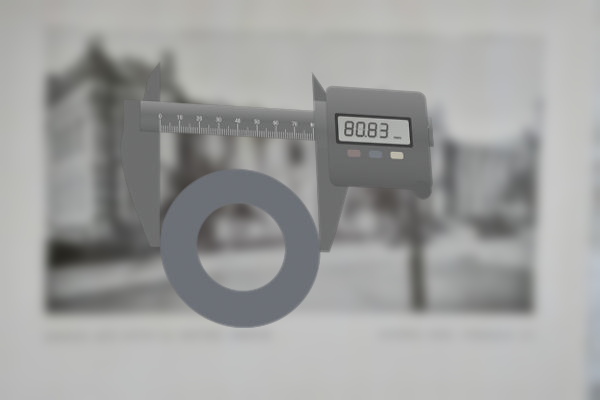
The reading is 80.83 (mm)
